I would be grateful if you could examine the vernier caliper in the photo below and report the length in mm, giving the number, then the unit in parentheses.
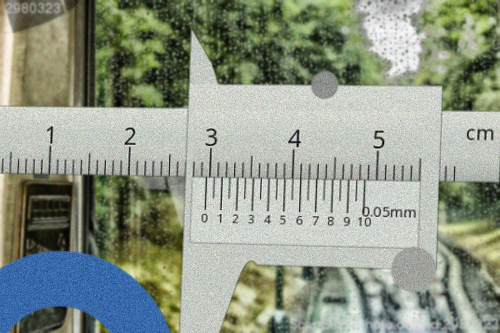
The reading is 29.6 (mm)
